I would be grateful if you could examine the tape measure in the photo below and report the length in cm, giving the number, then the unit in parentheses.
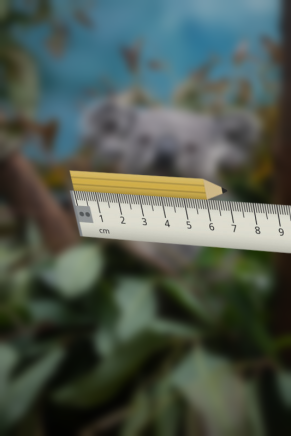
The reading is 7 (cm)
